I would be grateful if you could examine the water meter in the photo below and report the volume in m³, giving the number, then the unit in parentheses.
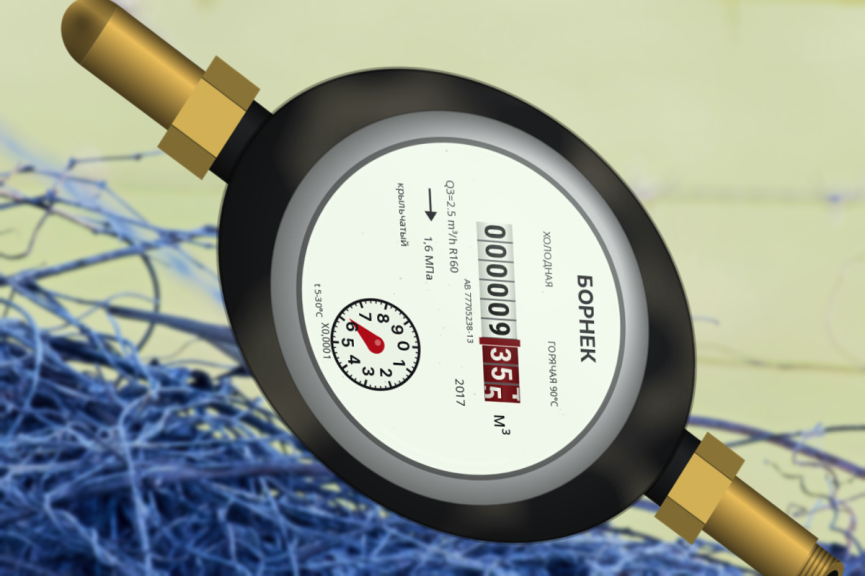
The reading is 9.3546 (m³)
